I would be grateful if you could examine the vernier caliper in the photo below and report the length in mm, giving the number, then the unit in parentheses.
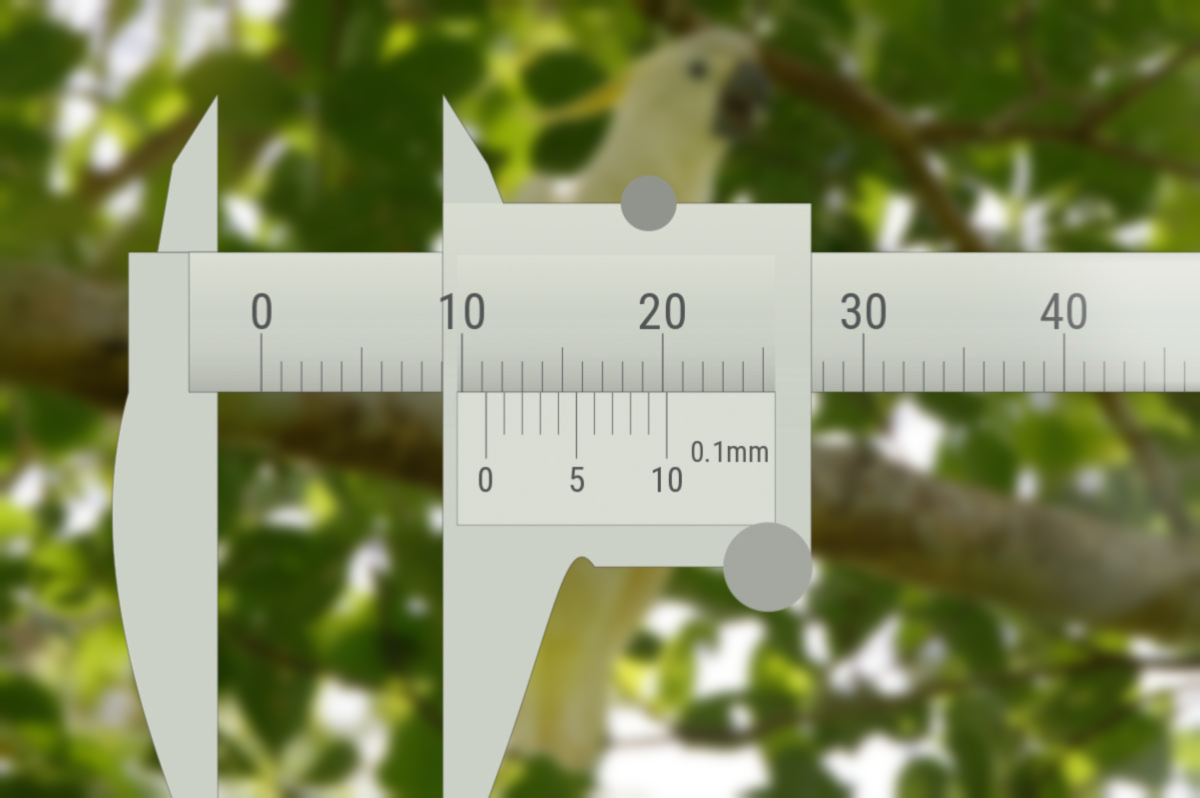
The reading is 11.2 (mm)
